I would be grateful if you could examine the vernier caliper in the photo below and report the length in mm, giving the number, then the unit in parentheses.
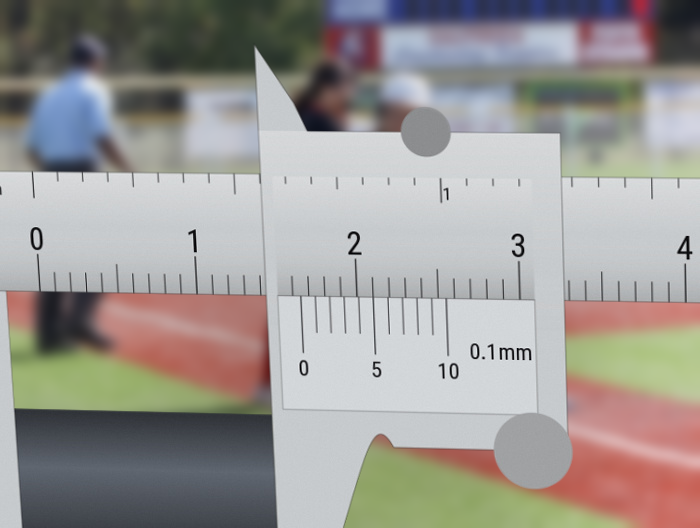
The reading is 16.5 (mm)
